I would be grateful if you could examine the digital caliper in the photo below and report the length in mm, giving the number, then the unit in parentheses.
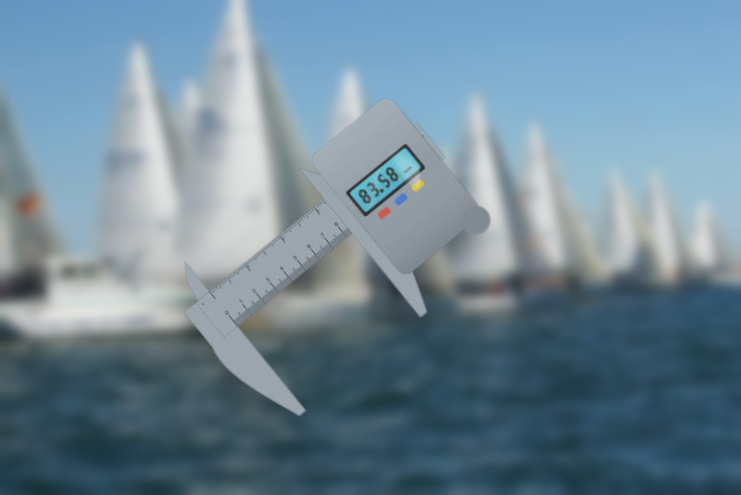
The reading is 83.58 (mm)
